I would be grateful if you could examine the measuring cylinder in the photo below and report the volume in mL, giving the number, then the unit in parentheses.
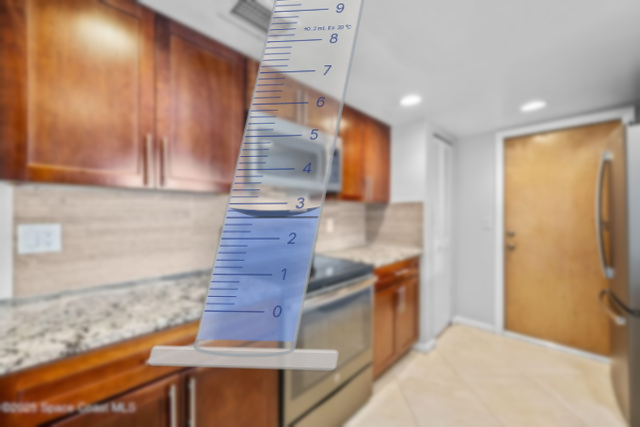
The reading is 2.6 (mL)
